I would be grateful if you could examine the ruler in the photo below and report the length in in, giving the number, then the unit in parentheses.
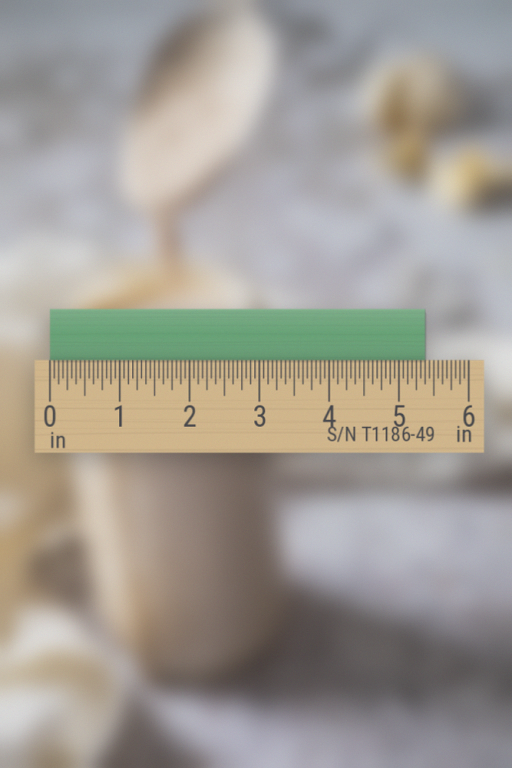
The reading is 5.375 (in)
